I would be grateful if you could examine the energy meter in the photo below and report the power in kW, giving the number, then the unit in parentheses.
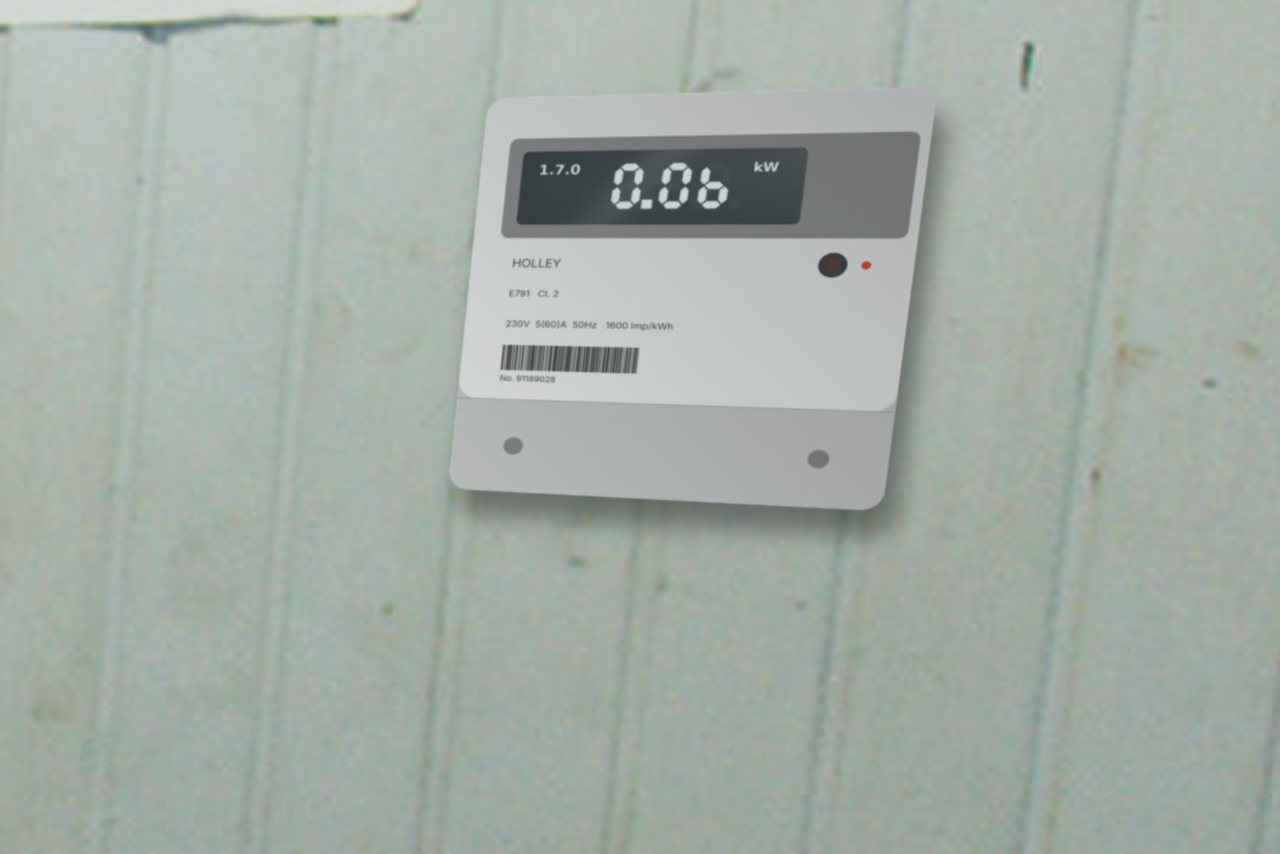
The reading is 0.06 (kW)
